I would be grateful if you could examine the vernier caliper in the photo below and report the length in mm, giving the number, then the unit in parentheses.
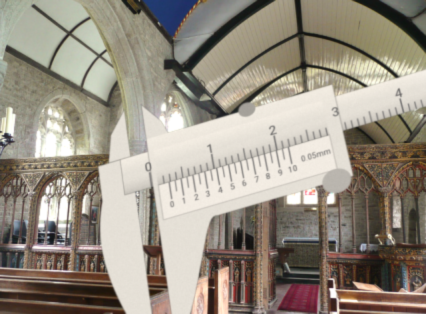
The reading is 2.8 (mm)
